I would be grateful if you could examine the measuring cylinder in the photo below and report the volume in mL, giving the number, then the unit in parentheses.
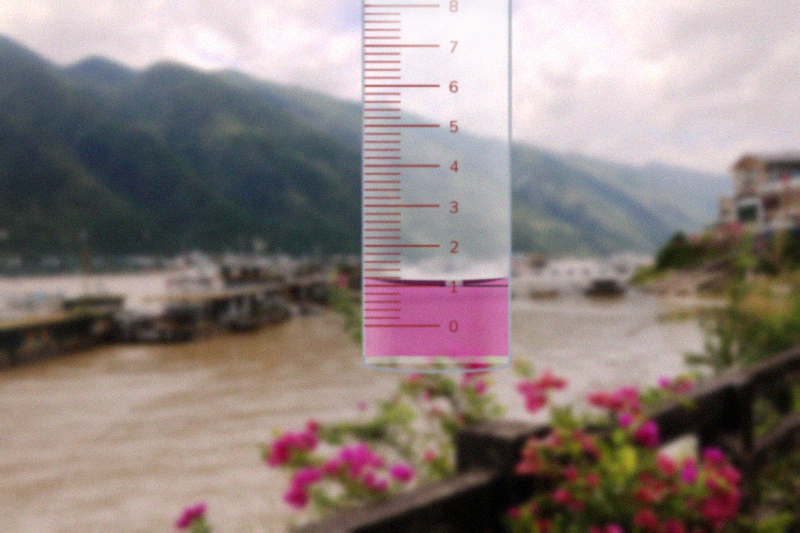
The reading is 1 (mL)
